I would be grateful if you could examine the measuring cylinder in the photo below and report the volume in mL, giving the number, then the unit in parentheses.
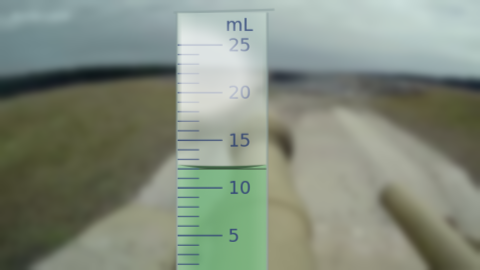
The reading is 12 (mL)
